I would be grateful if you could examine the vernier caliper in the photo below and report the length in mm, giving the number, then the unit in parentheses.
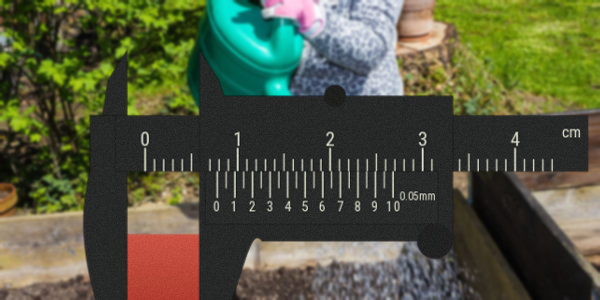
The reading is 7.8 (mm)
